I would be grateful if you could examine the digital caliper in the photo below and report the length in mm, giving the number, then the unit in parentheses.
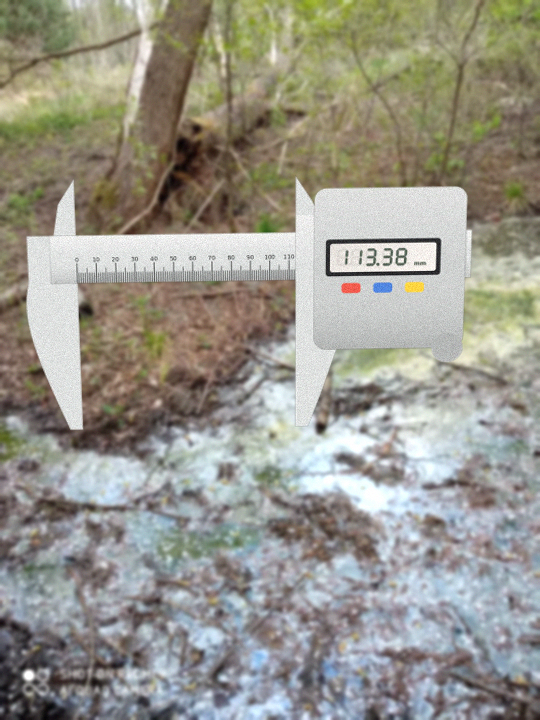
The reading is 113.38 (mm)
